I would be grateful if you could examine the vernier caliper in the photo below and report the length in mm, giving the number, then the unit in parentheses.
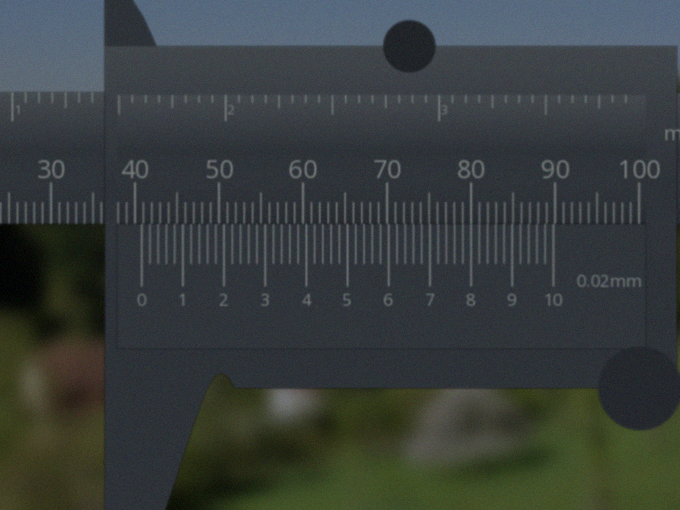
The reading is 40.8 (mm)
